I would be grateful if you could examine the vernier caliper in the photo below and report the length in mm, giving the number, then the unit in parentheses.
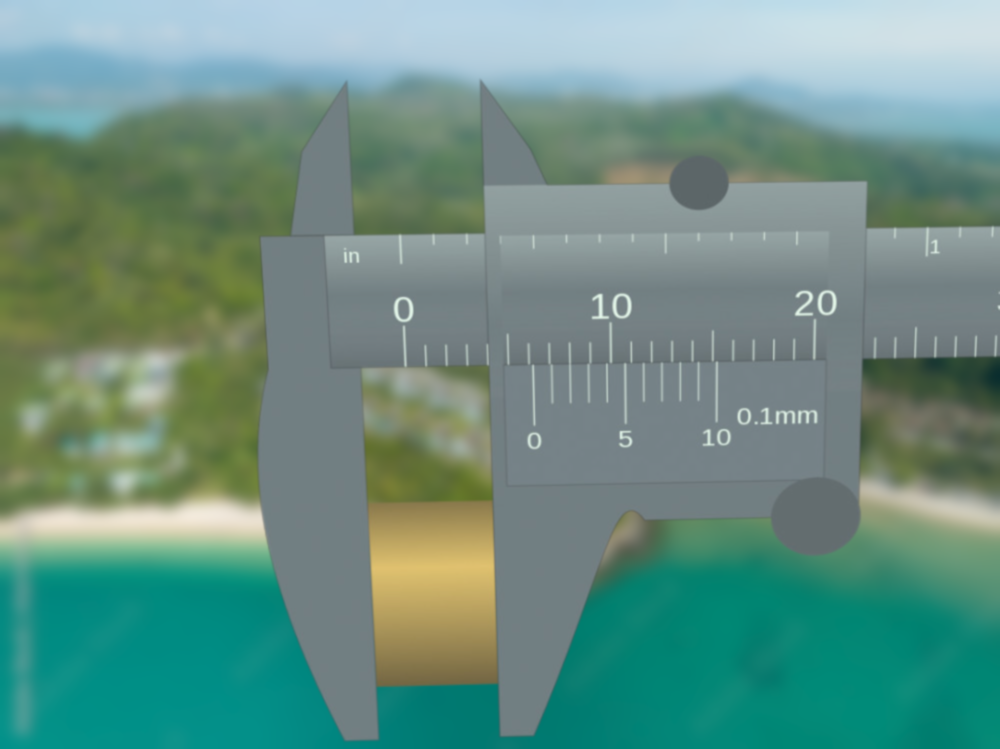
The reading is 6.2 (mm)
